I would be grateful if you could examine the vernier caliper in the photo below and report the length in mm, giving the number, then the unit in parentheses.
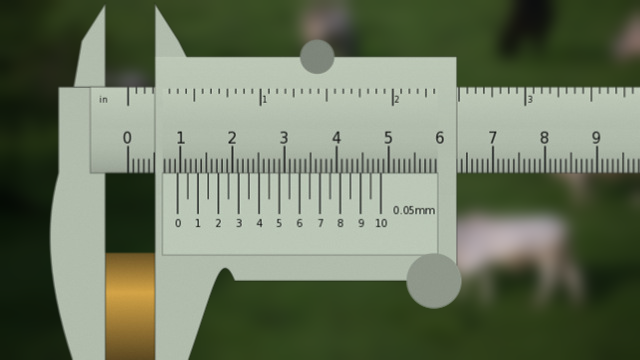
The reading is 9.5 (mm)
